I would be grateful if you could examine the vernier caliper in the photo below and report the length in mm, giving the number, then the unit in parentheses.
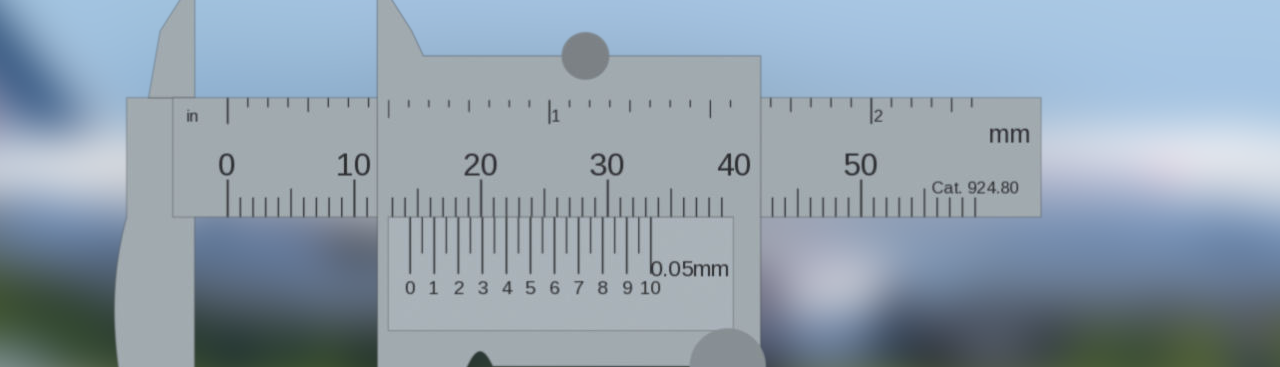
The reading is 14.4 (mm)
